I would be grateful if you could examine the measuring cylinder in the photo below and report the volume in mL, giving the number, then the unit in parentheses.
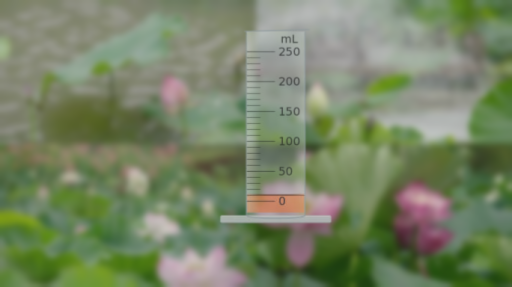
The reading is 10 (mL)
